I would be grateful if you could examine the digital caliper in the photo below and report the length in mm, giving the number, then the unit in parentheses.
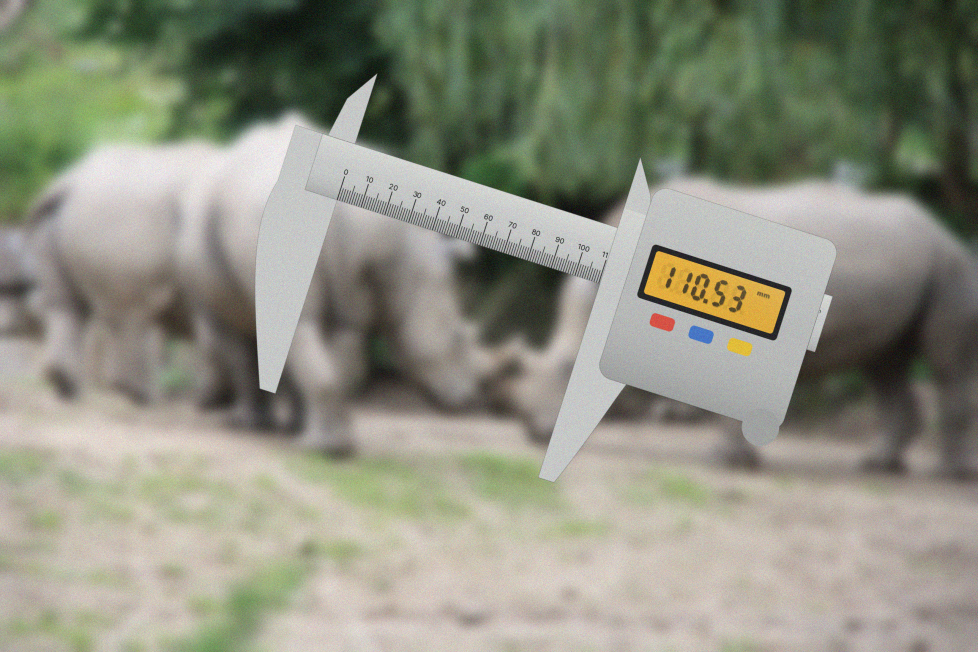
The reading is 110.53 (mm)
